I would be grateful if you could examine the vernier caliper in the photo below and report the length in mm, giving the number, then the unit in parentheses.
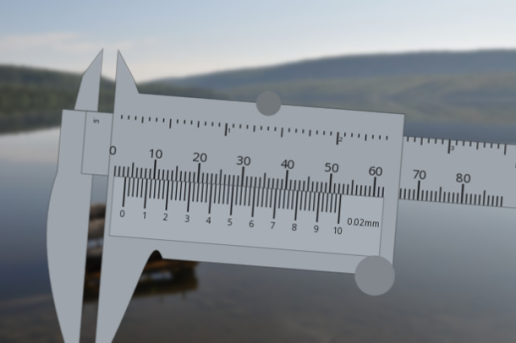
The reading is 3.5 (mm)
